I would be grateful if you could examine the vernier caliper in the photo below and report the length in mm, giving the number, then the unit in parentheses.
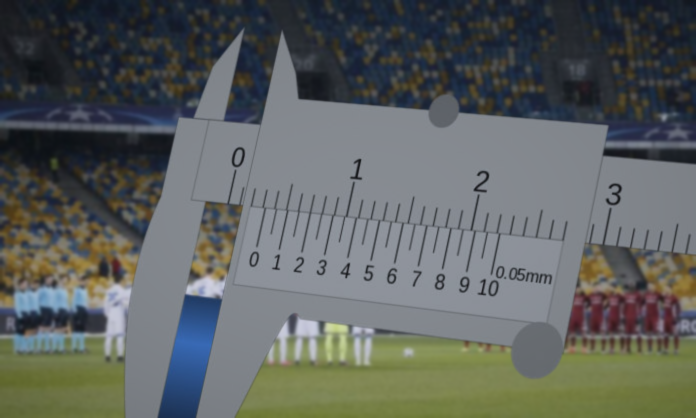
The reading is 3.2 (mm)
